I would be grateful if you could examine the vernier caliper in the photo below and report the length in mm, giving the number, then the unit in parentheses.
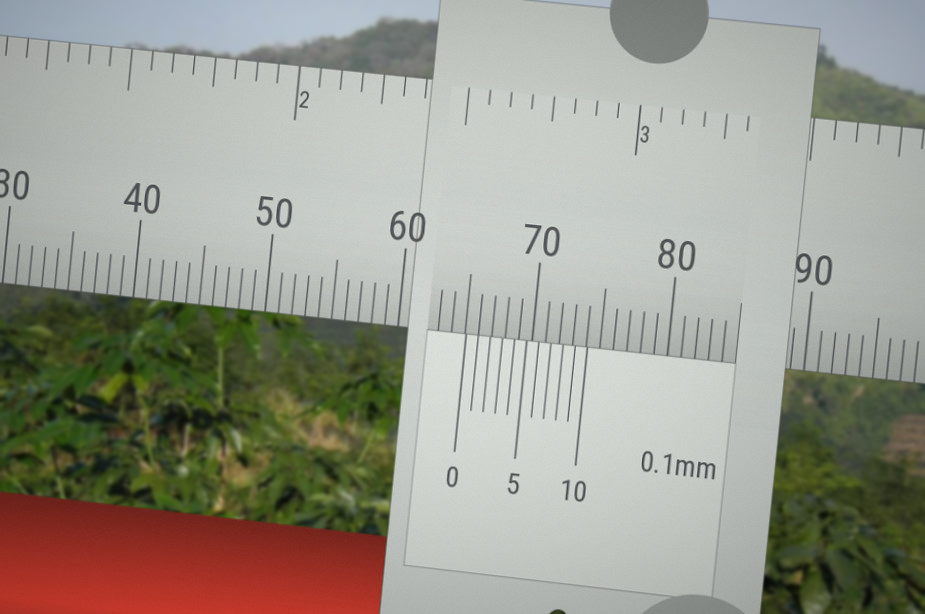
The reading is 65.1 (mm)
